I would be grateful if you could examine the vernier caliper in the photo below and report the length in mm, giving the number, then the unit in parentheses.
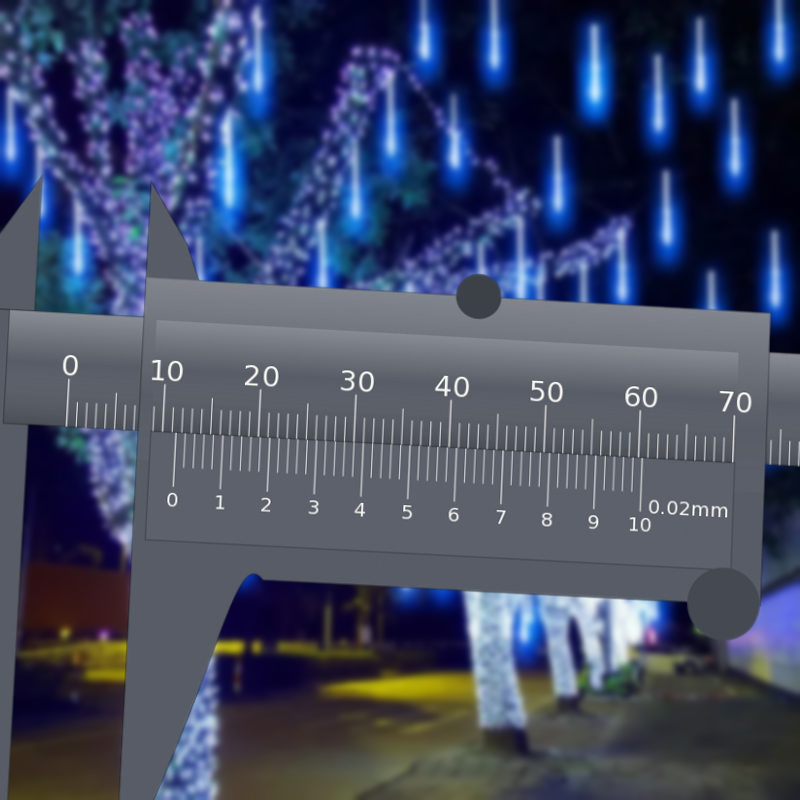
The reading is 11.4 (mm)
